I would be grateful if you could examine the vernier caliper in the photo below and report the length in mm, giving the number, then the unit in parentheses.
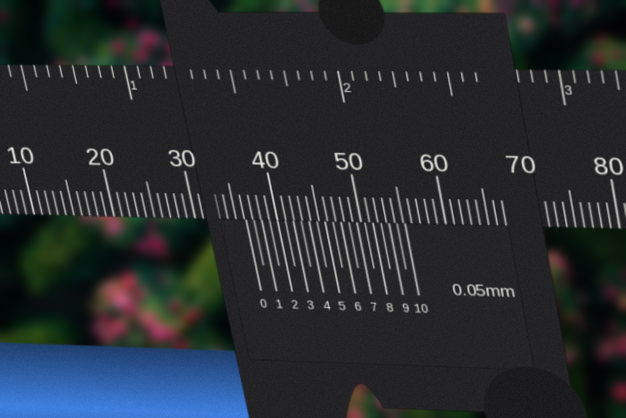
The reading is 36.2 (mm)
